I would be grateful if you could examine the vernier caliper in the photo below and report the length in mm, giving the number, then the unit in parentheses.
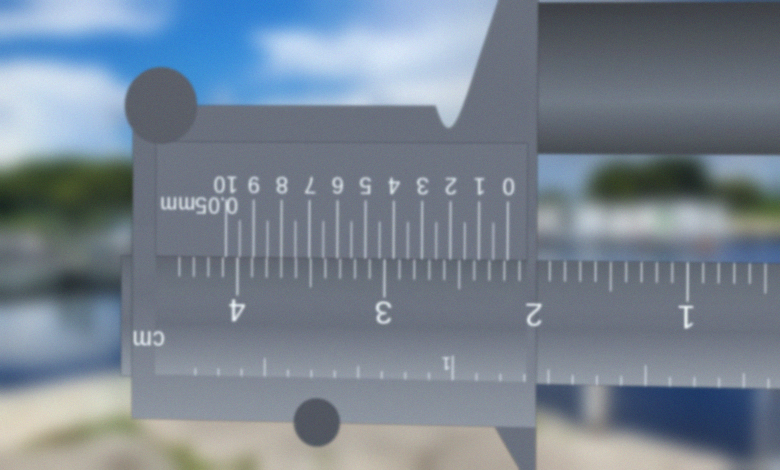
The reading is 21.8 (mm)
